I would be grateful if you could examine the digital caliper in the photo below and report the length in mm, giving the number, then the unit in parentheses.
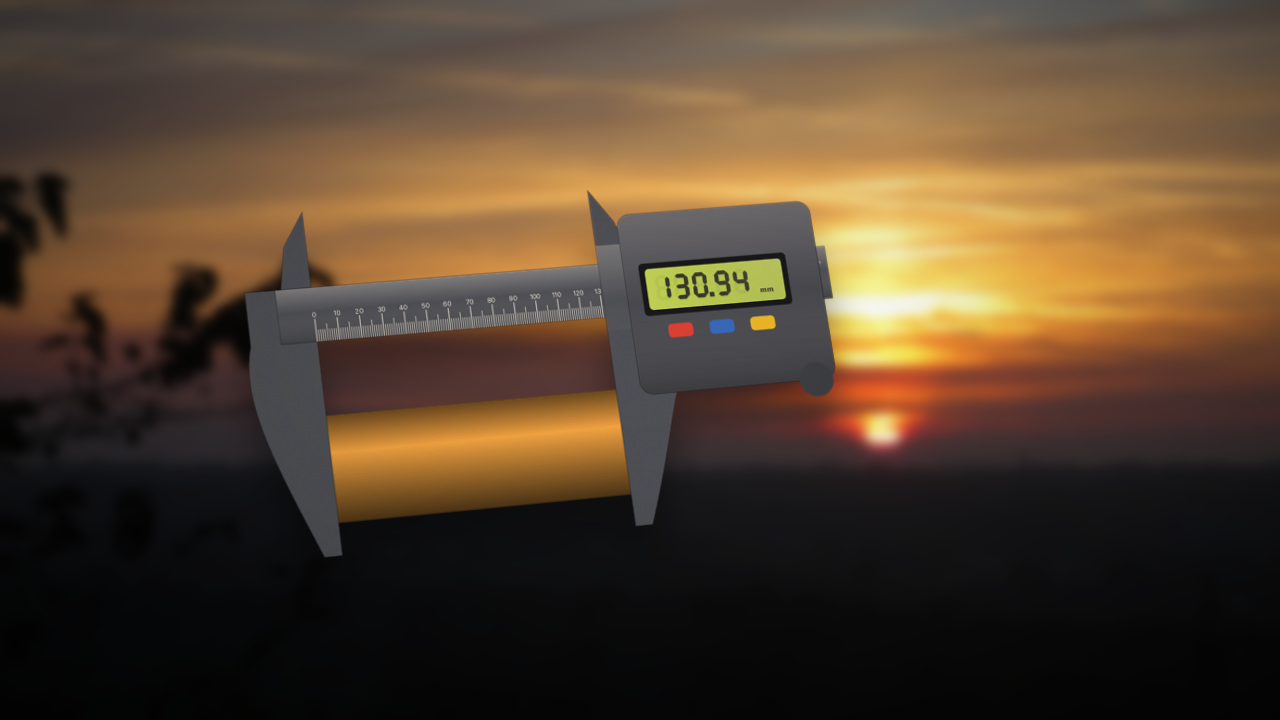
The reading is 130.94 (mm)
